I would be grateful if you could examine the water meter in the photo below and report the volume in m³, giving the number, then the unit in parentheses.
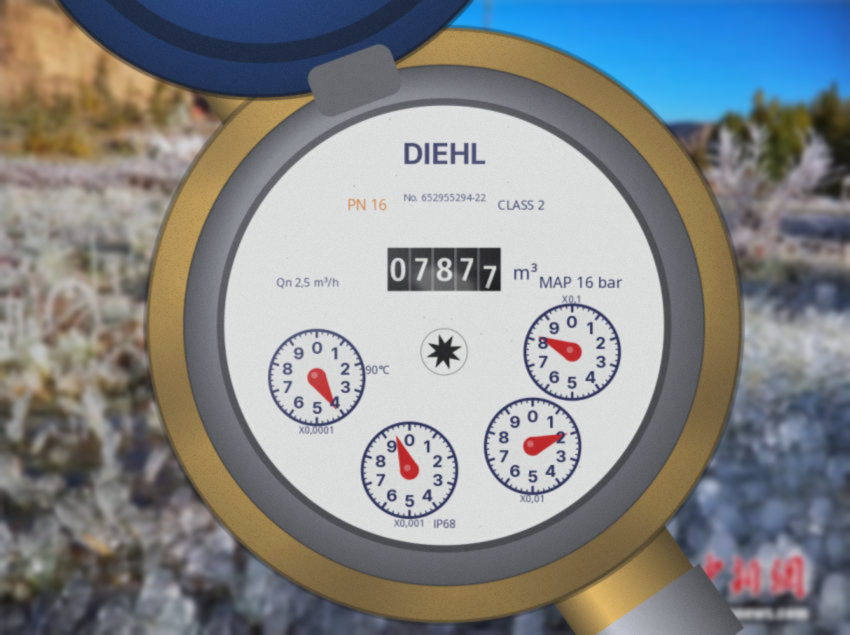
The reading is 7876.8194 (m³)
